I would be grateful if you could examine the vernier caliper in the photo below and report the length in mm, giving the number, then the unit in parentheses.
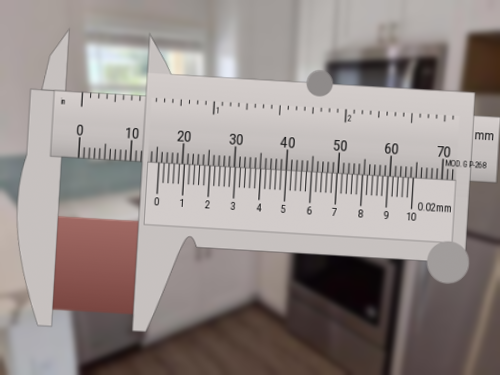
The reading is 15.5 (mm)
